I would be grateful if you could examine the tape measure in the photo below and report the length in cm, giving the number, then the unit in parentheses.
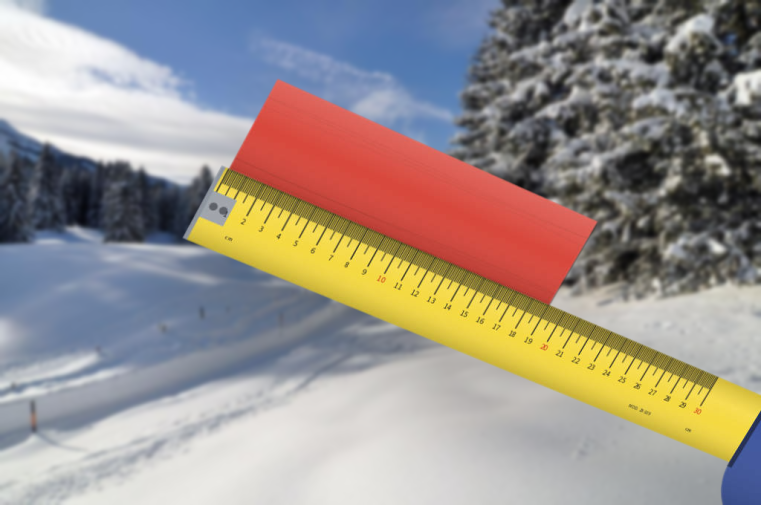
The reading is 19 (cm)
